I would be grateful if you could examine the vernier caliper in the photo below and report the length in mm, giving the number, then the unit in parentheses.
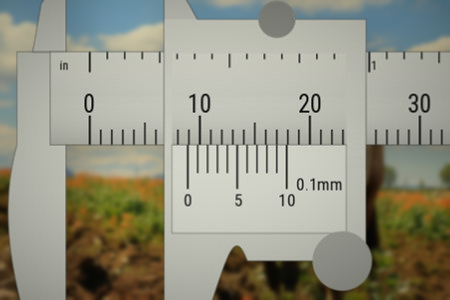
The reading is 8.9 (mm)
